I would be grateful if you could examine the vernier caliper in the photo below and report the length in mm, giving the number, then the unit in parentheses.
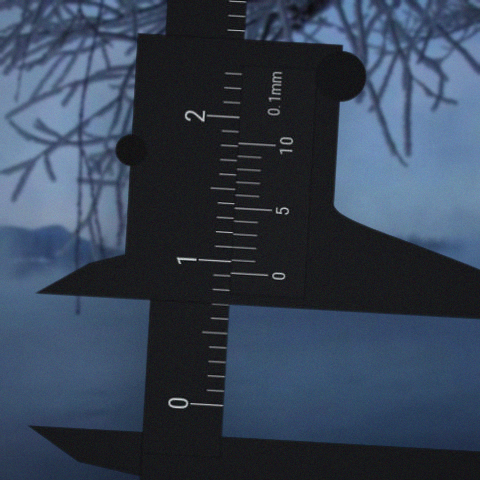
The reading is 9.2 (mm)
